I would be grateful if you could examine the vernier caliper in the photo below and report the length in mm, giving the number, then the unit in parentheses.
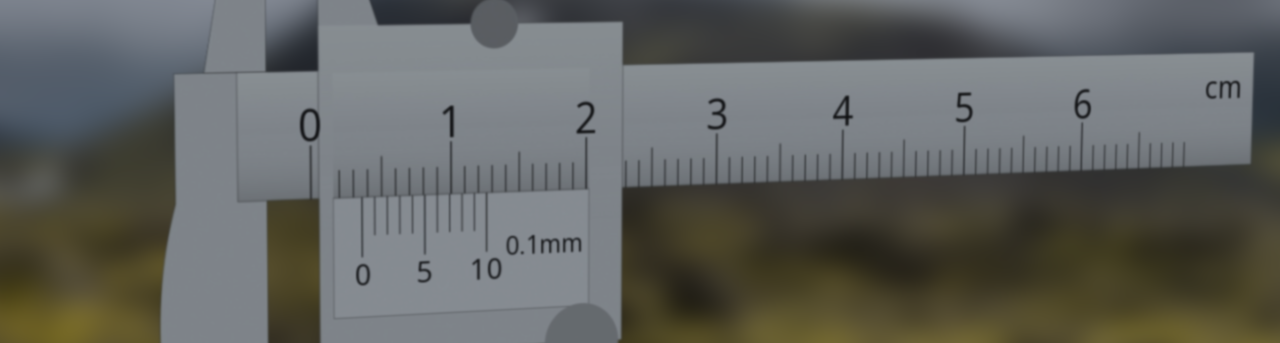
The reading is 3.6 (mm)
